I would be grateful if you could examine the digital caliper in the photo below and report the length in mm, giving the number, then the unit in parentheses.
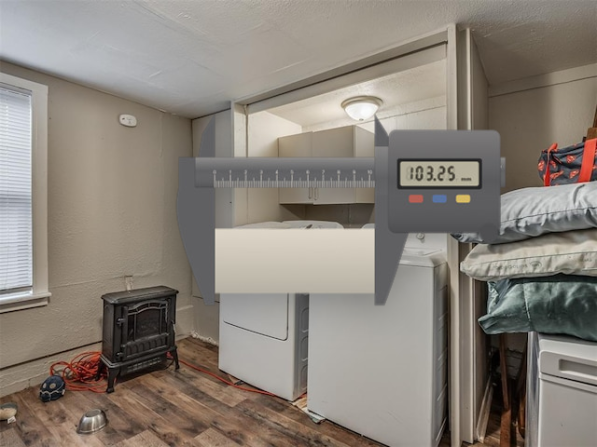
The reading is 103.25 (mm)
